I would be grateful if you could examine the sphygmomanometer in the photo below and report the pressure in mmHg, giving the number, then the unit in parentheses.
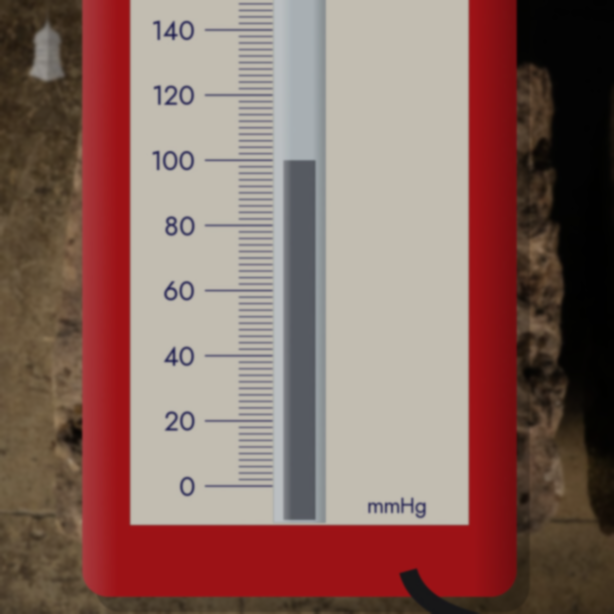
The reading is 100 (mmHg)
